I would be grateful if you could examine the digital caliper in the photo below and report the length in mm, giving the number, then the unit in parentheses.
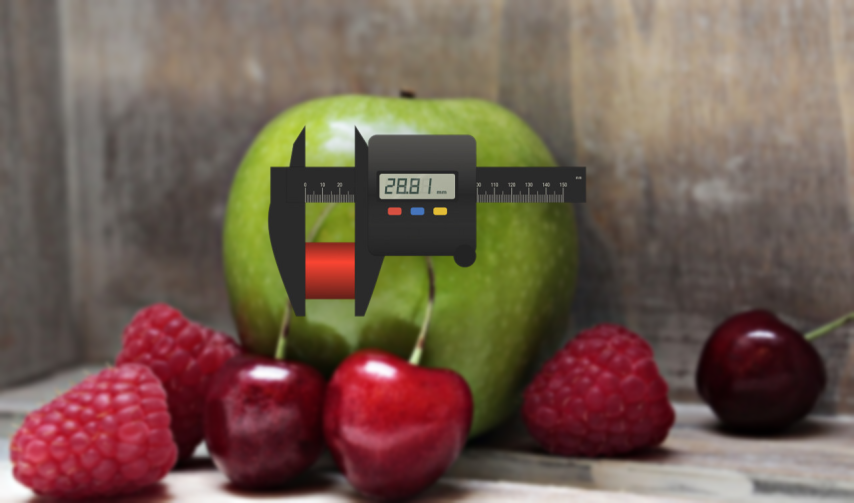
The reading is 28.81 (mm)
